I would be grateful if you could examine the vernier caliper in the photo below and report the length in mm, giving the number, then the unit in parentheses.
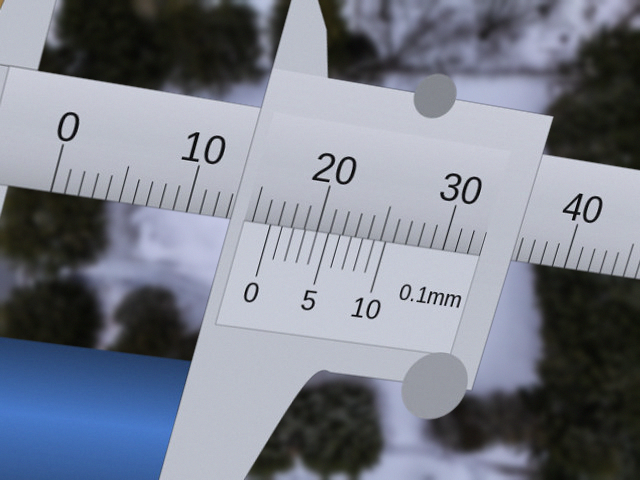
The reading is 16.4 (mm)
